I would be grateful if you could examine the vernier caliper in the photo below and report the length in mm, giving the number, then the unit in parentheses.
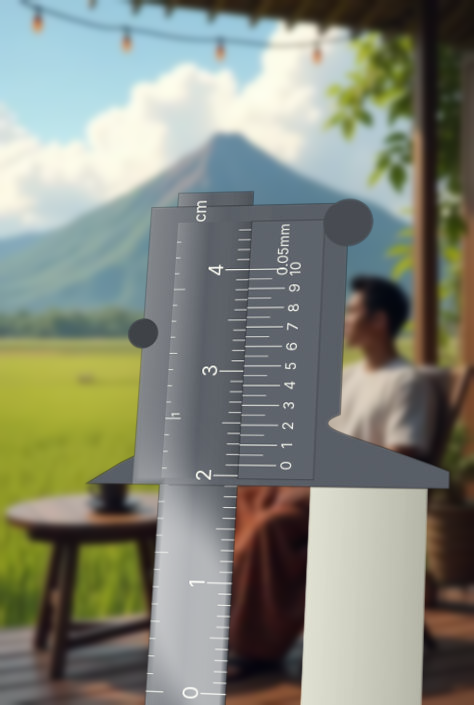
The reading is 21.0 (mm)
